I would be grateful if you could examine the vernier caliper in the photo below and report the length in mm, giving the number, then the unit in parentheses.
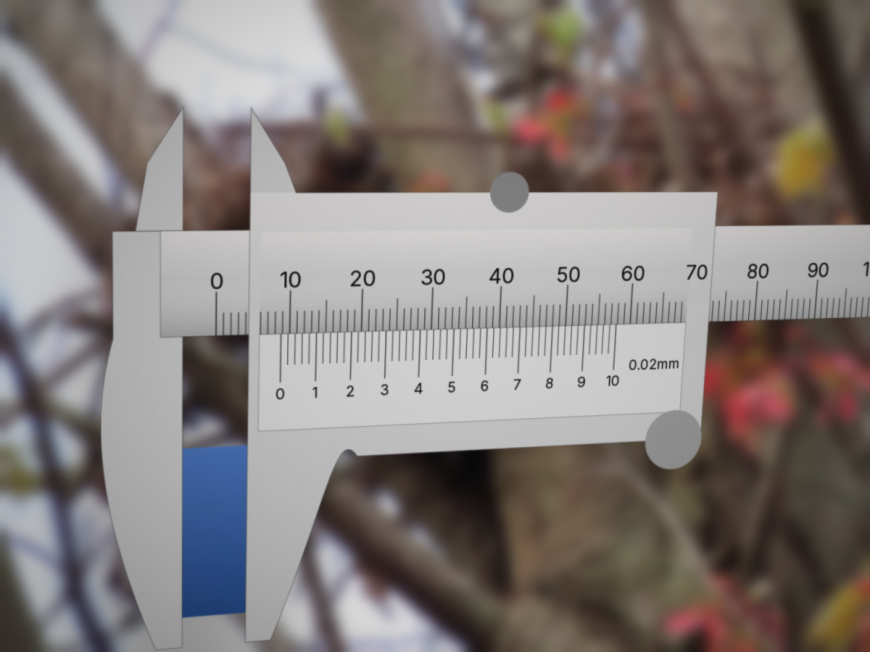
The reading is 8.8 (mm)
